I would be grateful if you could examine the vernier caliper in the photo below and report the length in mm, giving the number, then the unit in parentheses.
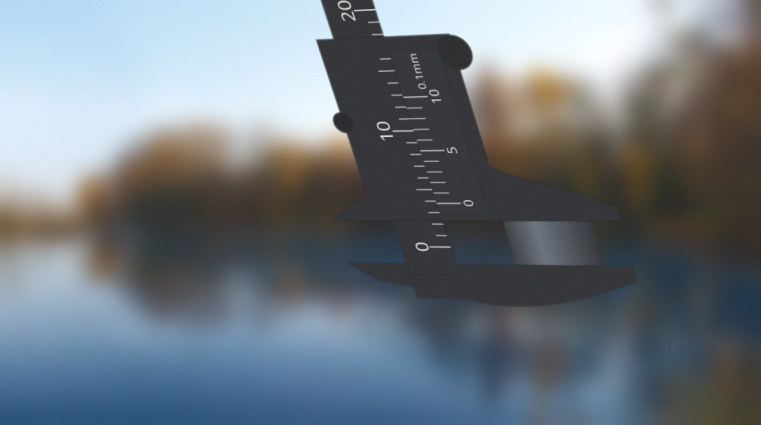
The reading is 3.8 (mm)
